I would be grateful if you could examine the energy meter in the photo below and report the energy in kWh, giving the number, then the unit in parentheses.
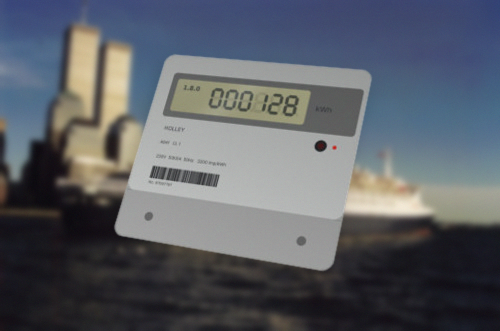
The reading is 128 (kWh)
